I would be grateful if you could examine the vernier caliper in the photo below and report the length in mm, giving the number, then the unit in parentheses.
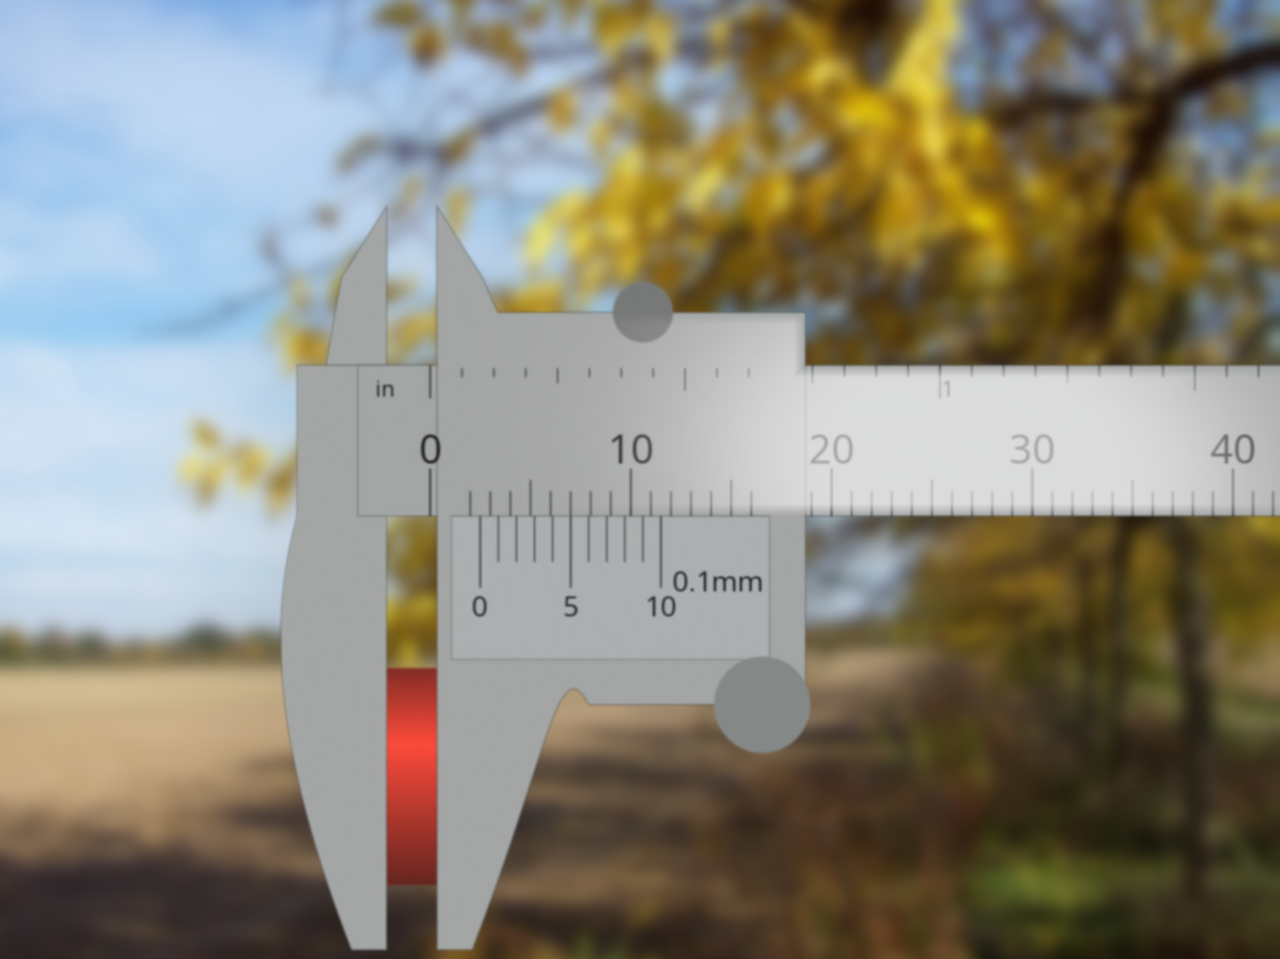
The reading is 2.5 (mm)
